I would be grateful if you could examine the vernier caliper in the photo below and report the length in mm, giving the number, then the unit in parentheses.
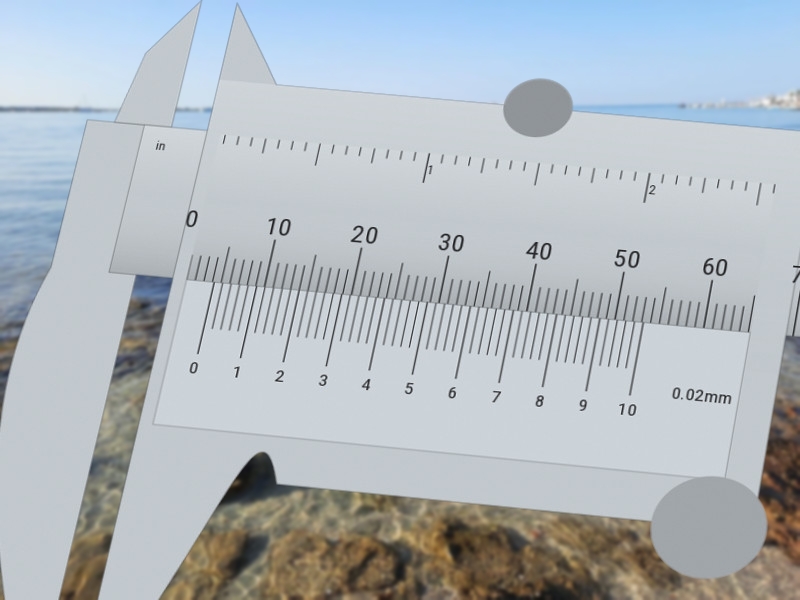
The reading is 4.2 (mm)
